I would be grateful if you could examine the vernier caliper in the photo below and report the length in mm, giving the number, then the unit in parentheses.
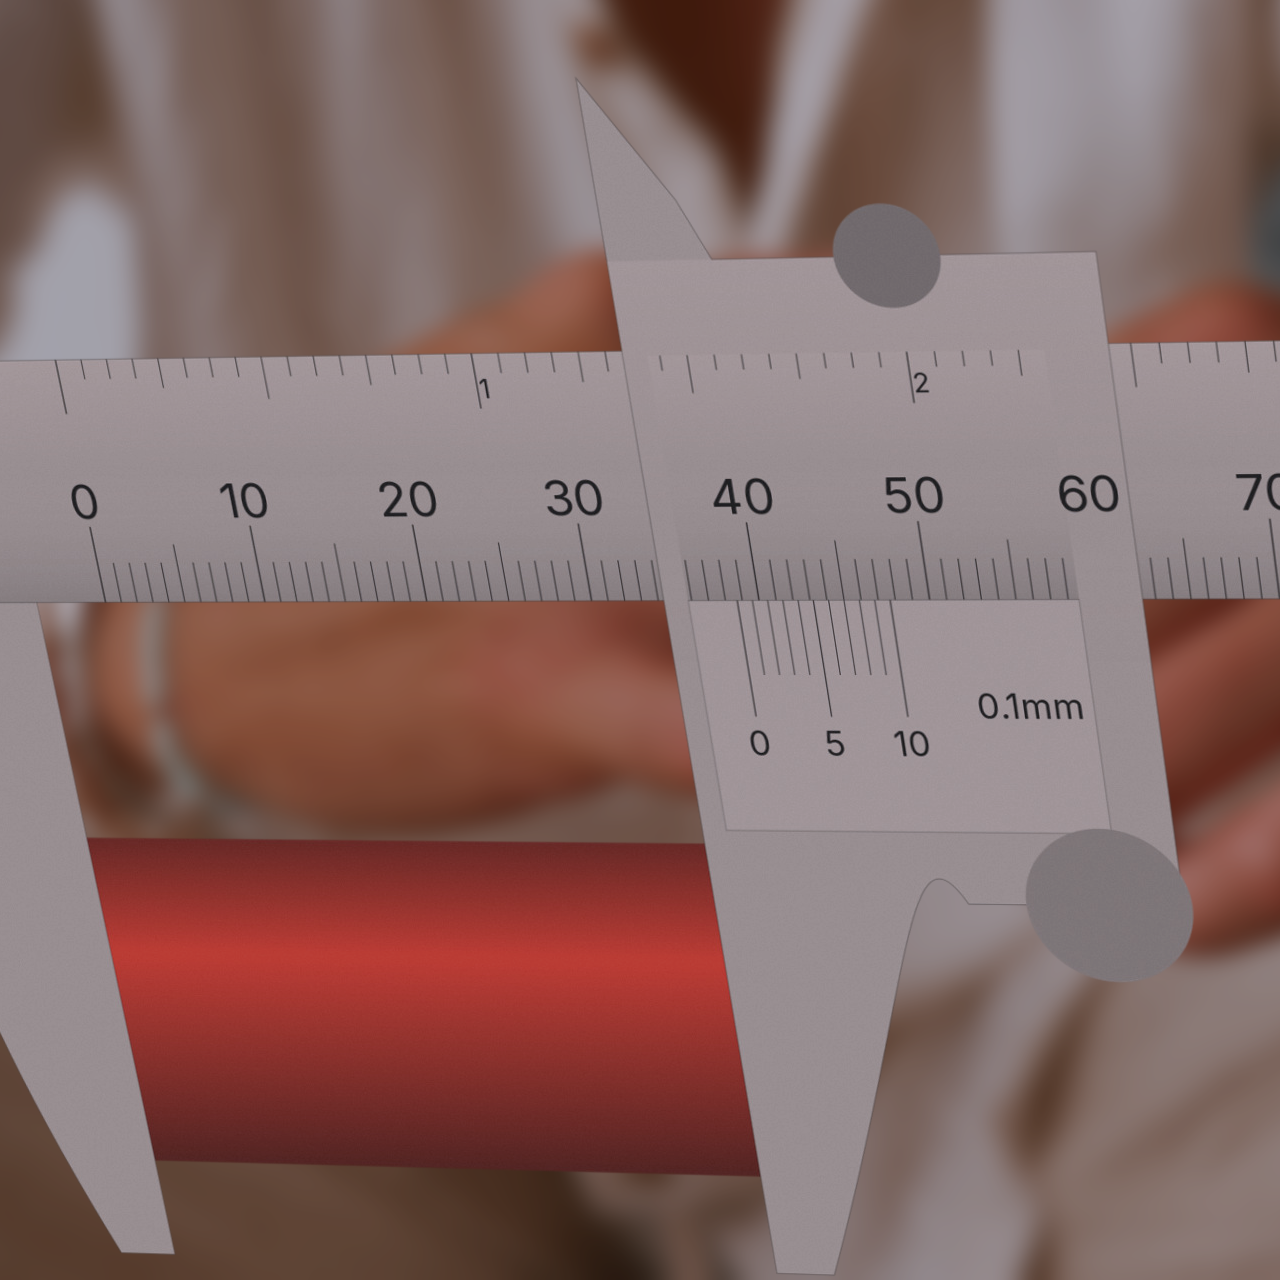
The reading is 38.7 (mm)
